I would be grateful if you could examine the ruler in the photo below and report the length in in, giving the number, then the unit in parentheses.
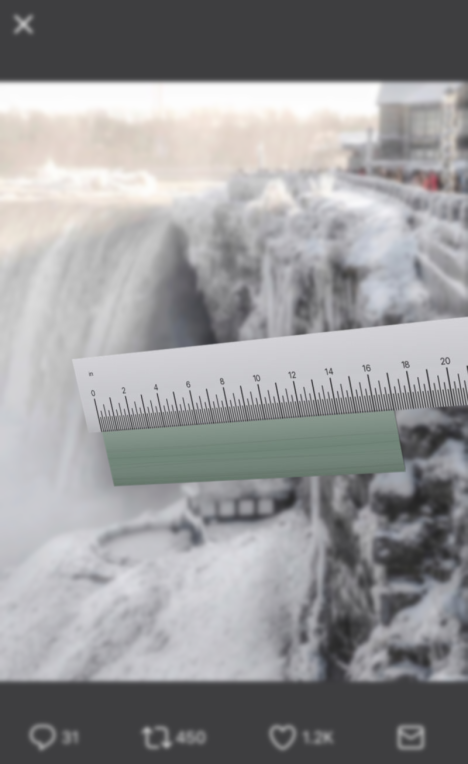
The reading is 17 (in)
